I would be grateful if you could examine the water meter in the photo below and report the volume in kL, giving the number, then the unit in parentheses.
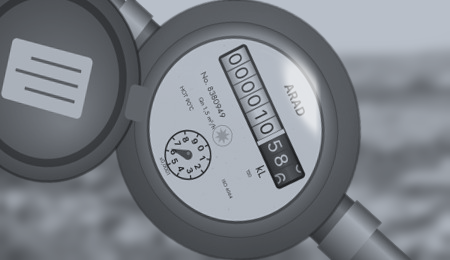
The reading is 10.5856 (kL)
